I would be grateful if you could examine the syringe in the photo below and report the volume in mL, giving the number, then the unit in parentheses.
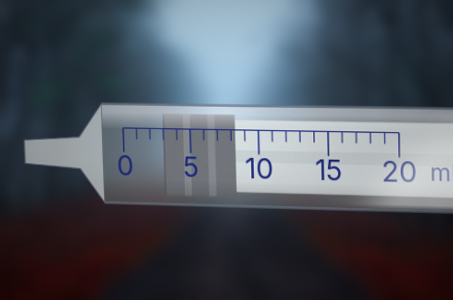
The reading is 3 (mL)
